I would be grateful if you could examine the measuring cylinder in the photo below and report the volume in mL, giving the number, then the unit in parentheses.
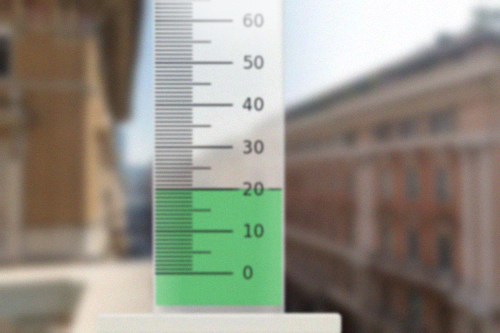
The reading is 20 (mL)
